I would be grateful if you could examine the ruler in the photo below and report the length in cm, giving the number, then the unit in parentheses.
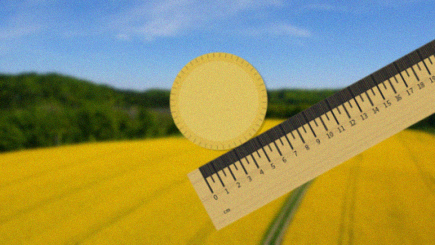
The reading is 7.5 (cm)
